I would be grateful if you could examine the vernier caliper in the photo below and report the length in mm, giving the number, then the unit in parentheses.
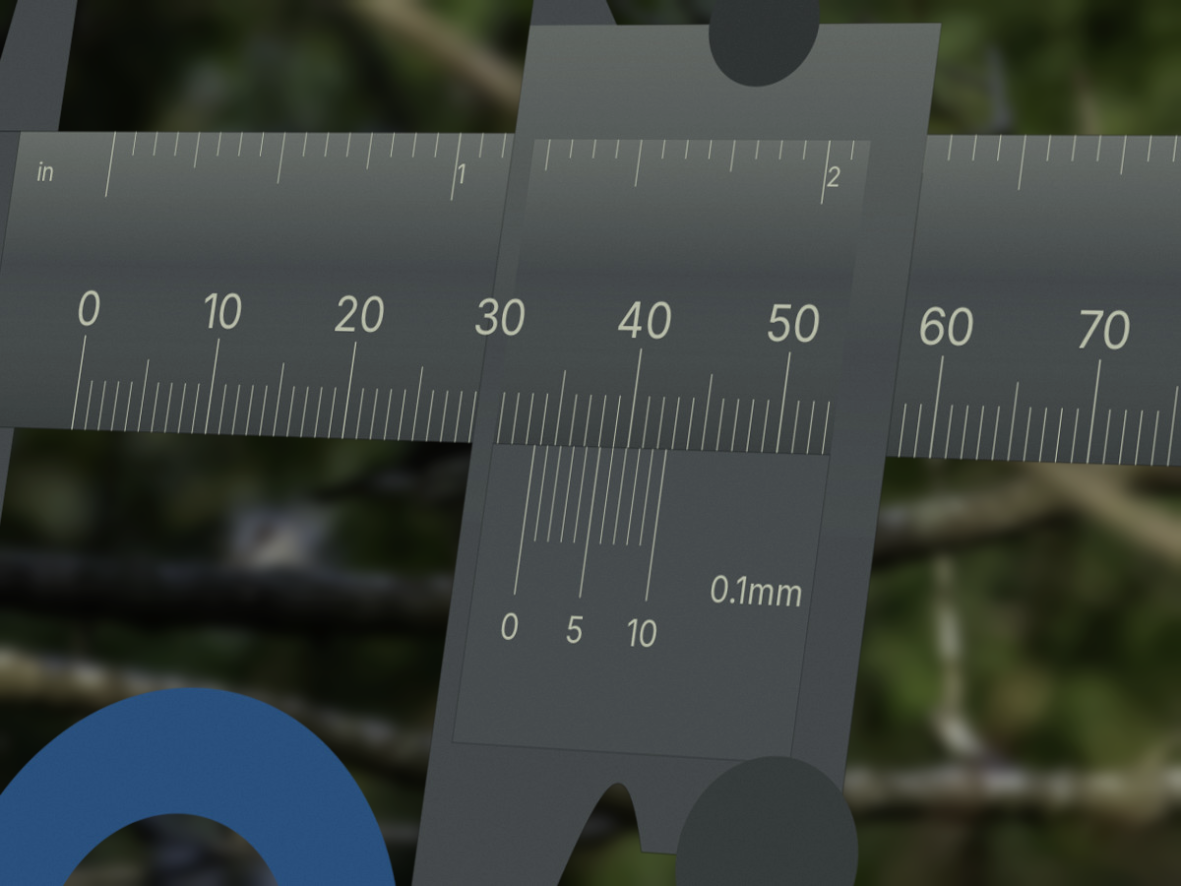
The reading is 33.6 (mm)
